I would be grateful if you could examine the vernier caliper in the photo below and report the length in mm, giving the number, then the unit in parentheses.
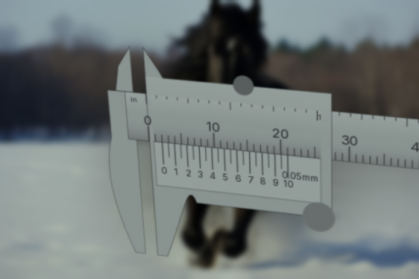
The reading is 2.0 (mm)
